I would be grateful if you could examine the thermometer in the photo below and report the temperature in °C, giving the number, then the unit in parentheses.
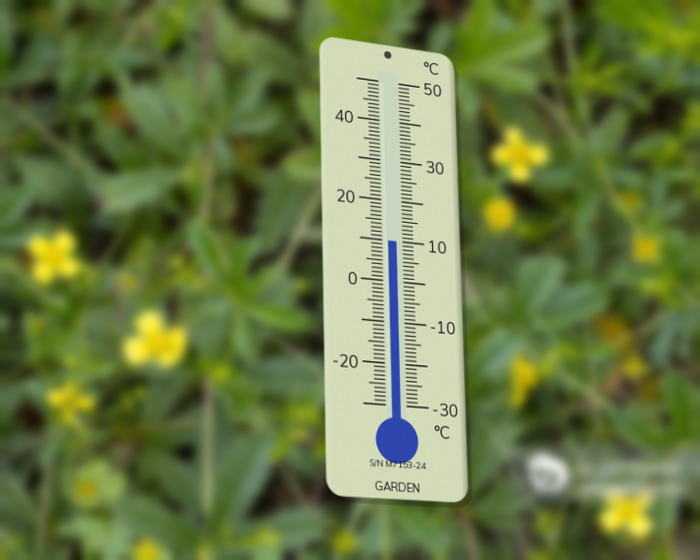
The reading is 10 (°C)
